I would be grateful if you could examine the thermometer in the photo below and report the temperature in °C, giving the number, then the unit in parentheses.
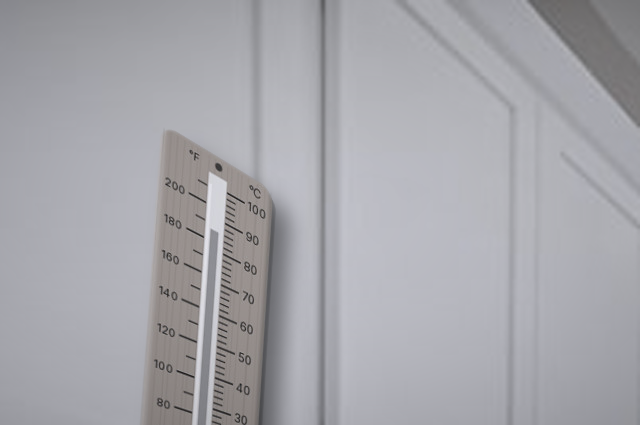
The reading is 86 (°C)
